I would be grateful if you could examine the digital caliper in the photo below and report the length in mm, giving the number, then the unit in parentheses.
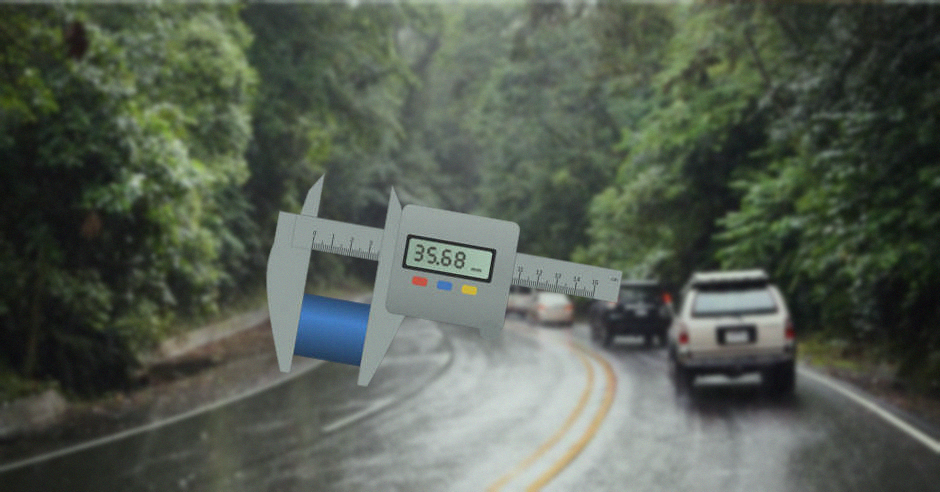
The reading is 35.68 (mm)
